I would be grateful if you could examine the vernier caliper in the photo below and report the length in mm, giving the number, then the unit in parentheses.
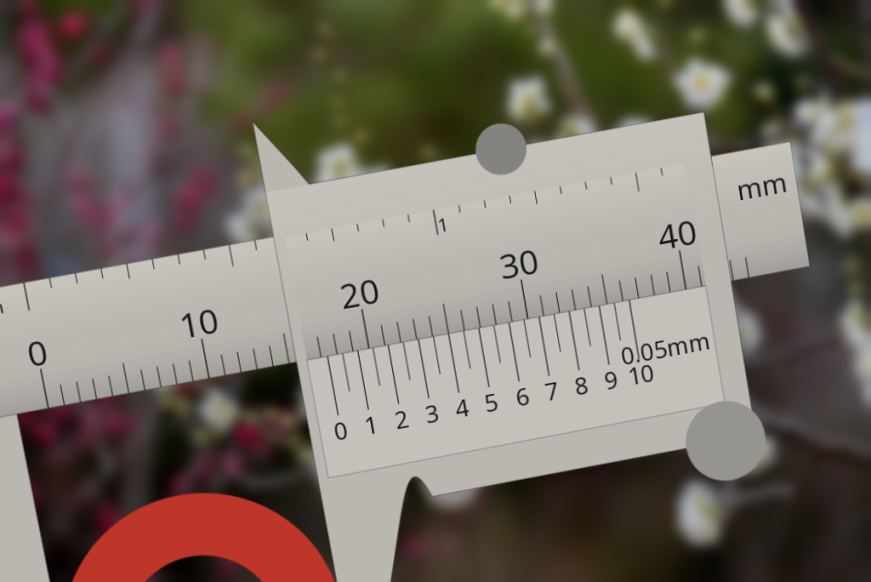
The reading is 17.4 (mm)
